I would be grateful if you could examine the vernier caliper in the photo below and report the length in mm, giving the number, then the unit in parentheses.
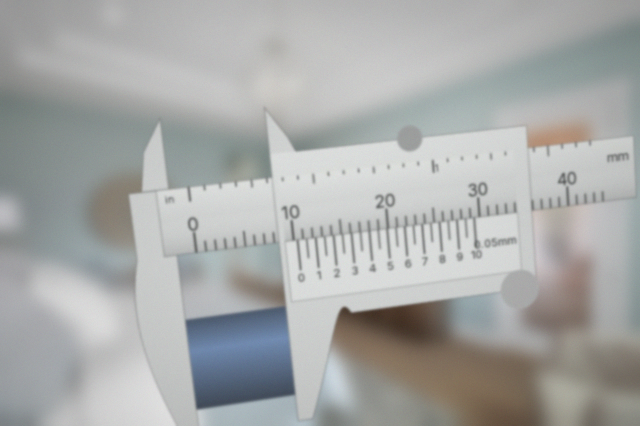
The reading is 10.4 (mm)
